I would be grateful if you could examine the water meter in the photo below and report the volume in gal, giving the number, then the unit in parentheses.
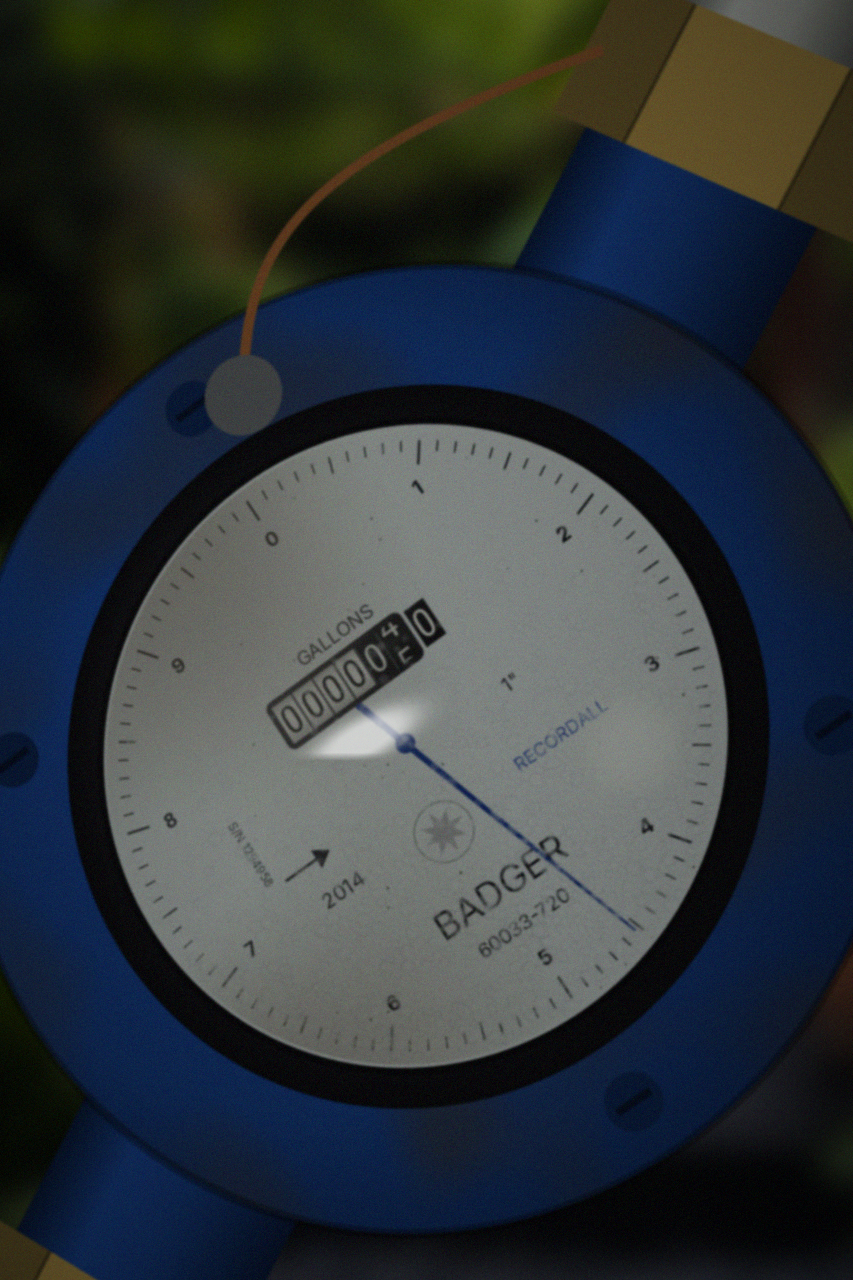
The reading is 44.5 (gal)
